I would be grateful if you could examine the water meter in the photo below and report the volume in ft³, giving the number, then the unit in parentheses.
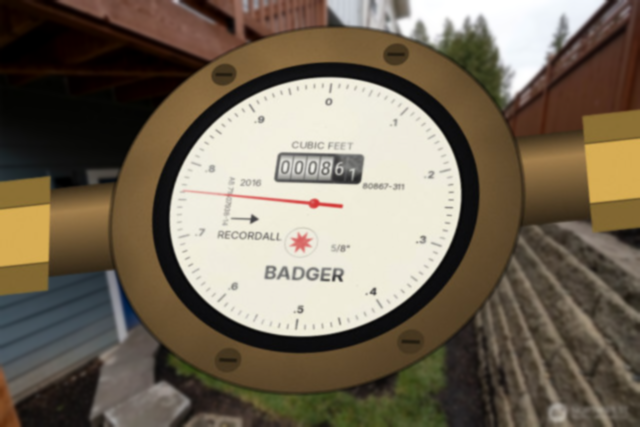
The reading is 860.76 (ft³)
